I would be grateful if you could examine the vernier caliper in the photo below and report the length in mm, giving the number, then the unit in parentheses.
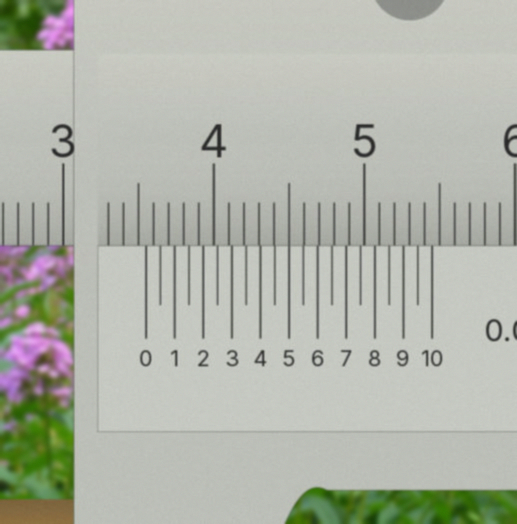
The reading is 35.5 (mm)
